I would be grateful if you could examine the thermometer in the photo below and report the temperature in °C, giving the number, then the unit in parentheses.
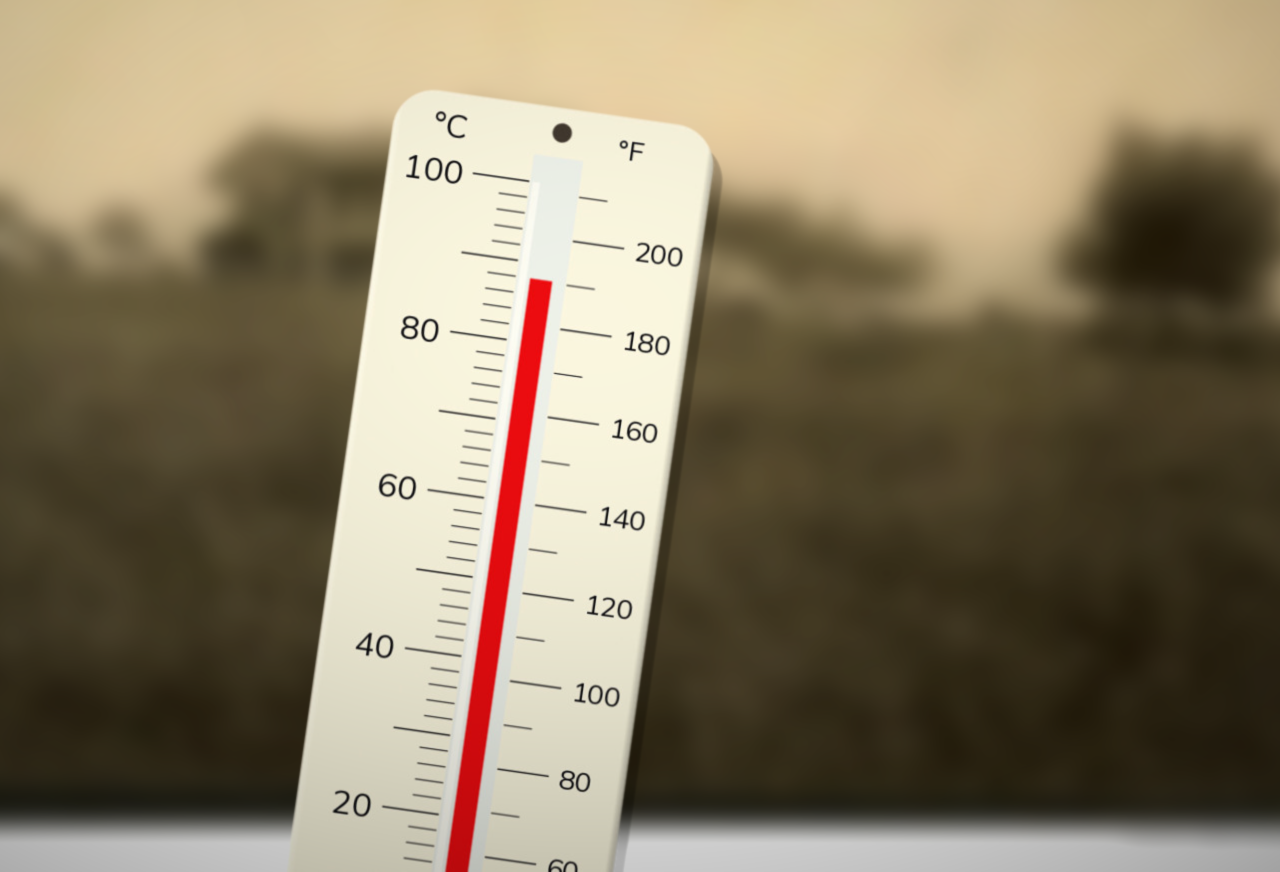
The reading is 88 (°C)
